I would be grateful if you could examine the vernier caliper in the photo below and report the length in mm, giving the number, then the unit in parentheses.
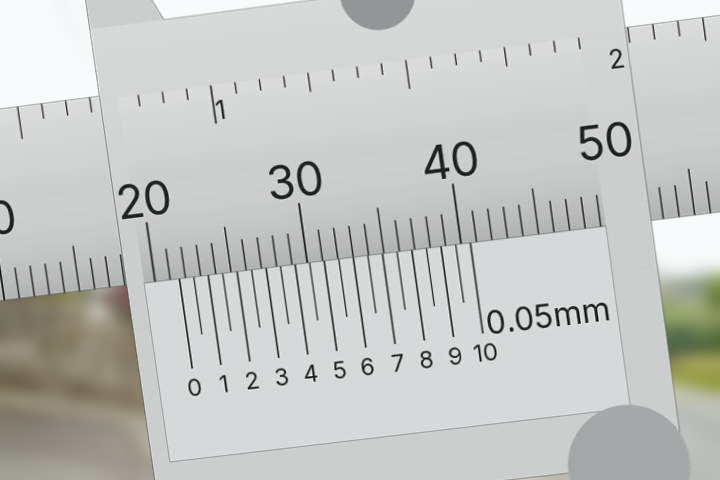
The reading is 21.6 (mm)
